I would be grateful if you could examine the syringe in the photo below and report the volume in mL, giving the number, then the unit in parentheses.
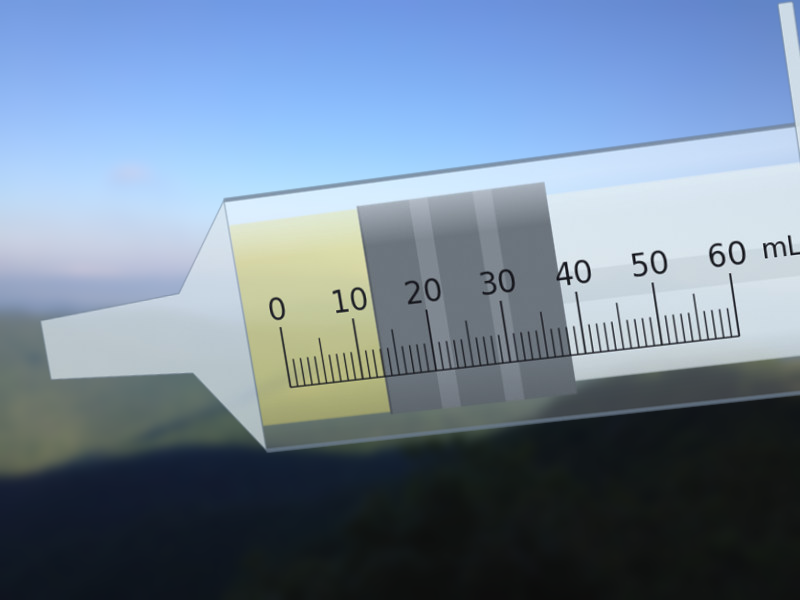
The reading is 13 (mL)
